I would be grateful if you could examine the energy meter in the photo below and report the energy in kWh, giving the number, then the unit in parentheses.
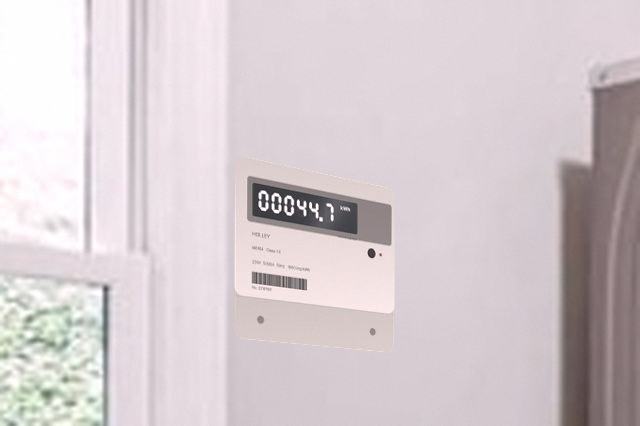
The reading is 44.7 (kWh)
